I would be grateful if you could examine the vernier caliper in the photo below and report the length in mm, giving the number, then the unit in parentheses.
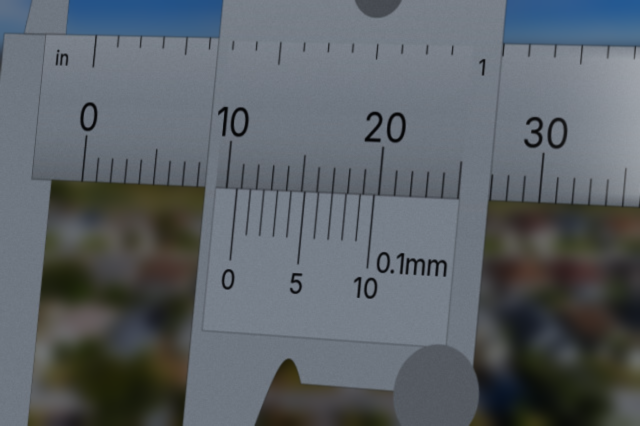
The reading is 10.7 (mm)
